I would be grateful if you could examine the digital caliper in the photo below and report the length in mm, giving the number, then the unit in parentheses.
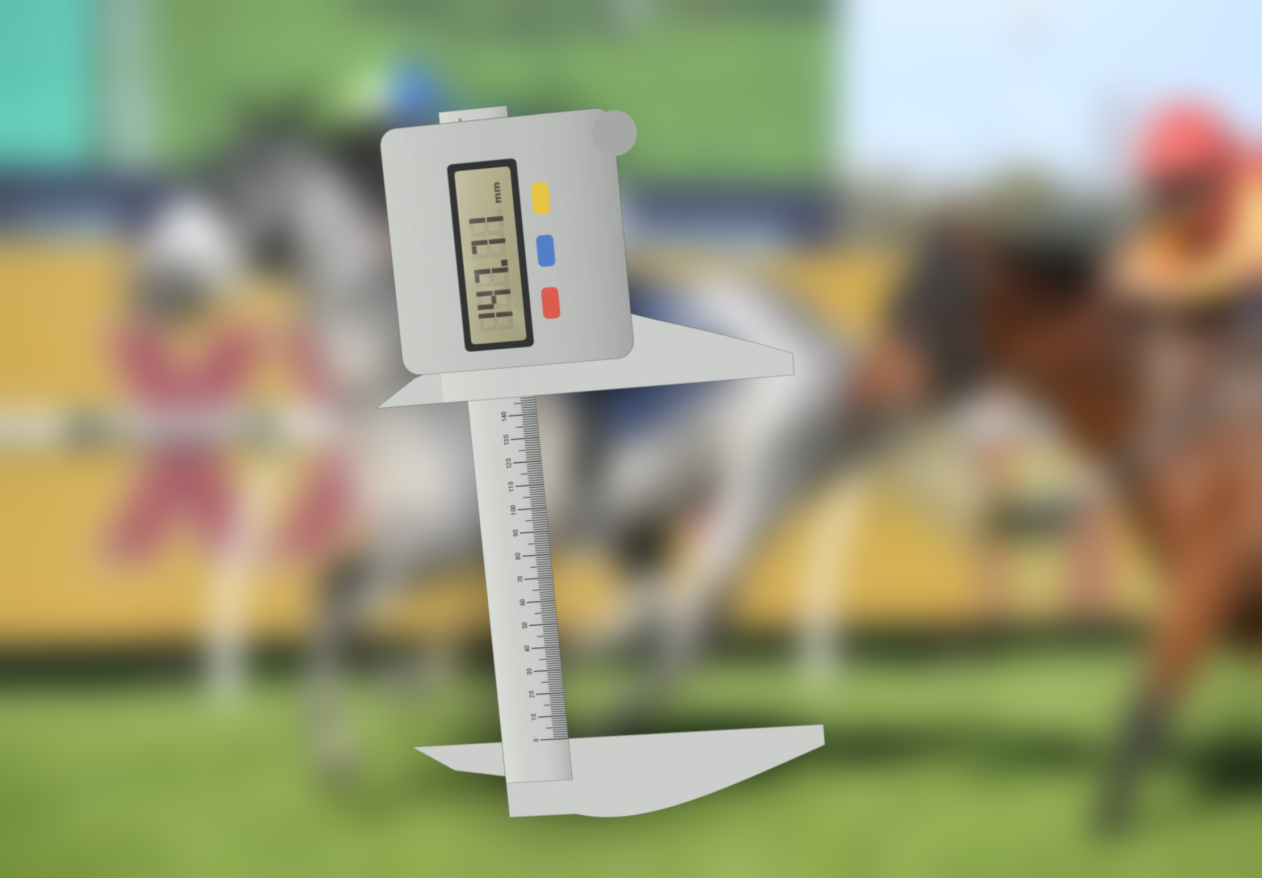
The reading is 147.71 (mm)
